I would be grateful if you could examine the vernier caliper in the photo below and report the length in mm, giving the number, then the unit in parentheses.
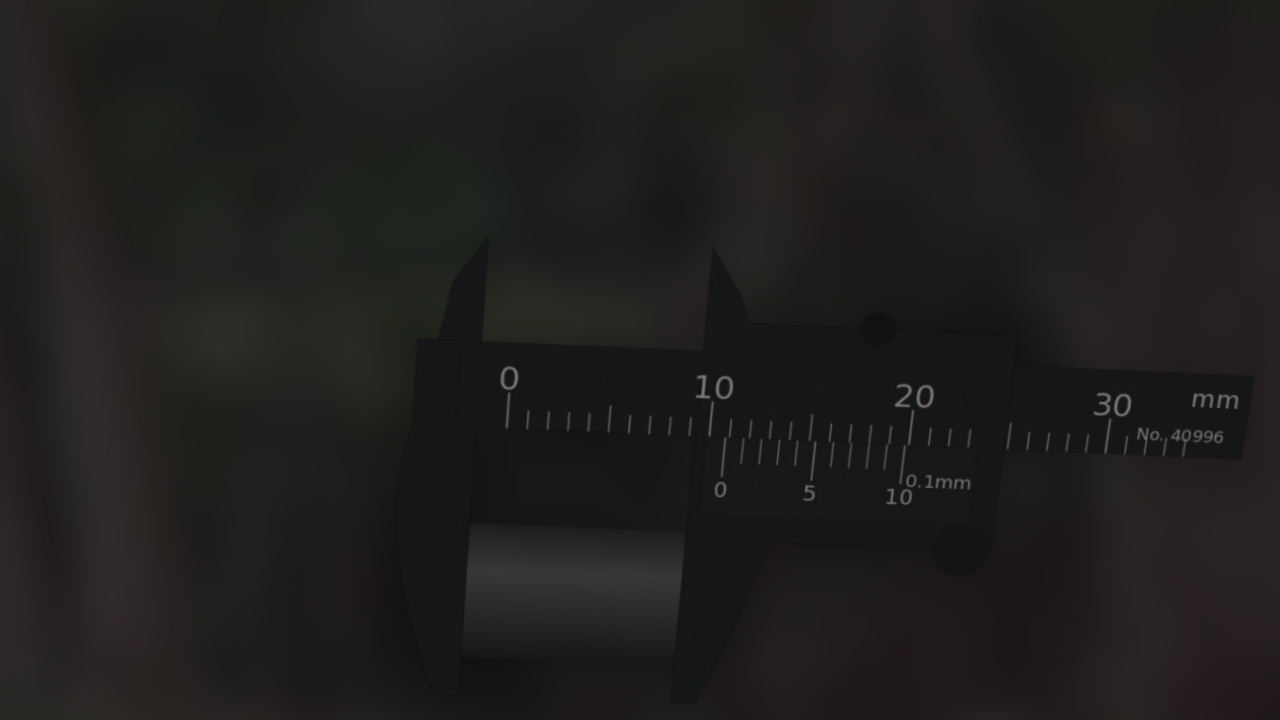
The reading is 10.8 (mm)
